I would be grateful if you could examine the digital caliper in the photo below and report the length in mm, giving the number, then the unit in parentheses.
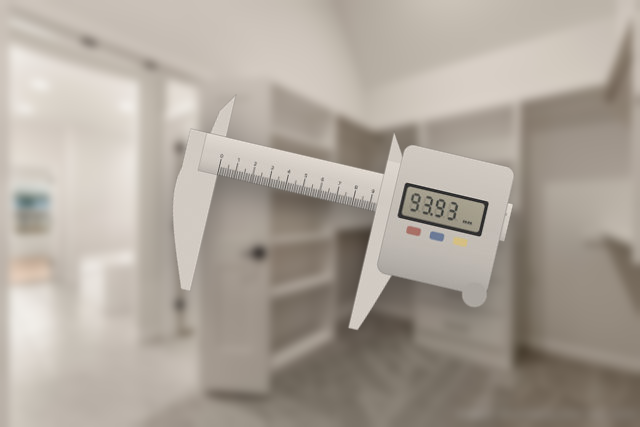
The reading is 93.93 (mm)
